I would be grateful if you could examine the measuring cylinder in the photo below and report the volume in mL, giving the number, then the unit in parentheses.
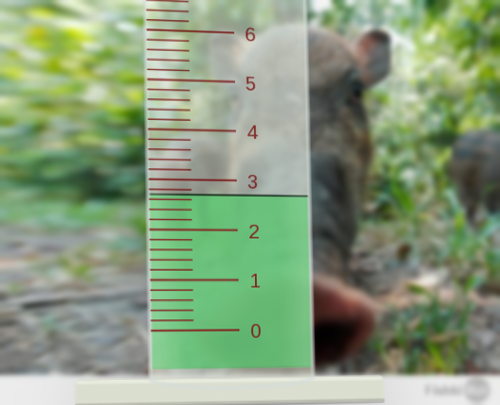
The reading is 2.7 (mL)
